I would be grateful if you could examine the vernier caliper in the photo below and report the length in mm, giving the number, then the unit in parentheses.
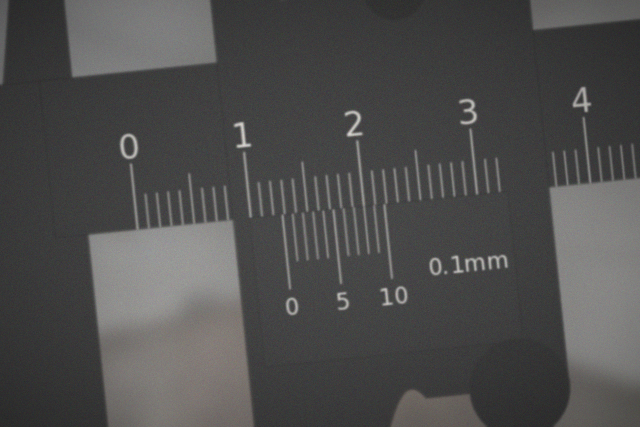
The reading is 12.8 (mm)
